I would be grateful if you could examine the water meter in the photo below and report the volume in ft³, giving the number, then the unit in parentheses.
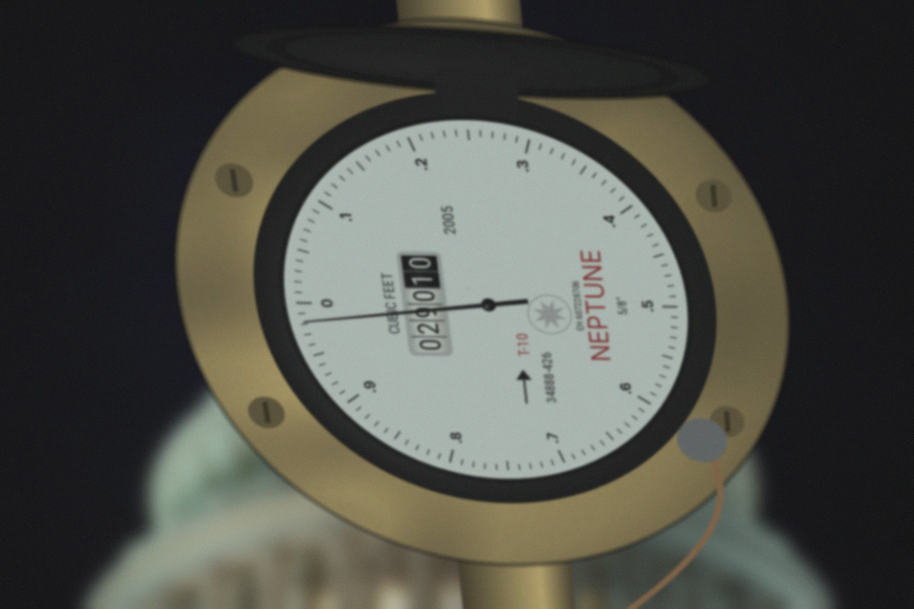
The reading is 29009.98 (ft³)
